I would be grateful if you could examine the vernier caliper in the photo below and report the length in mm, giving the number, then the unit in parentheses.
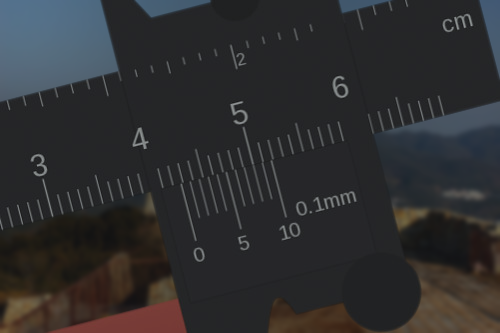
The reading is 42.8 (mm)
